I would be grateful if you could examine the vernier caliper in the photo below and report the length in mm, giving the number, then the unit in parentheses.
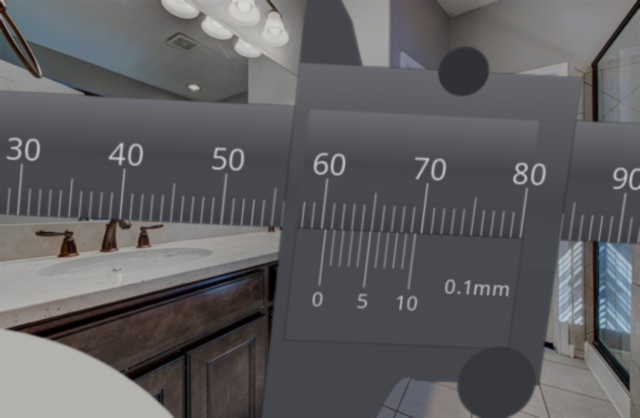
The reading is 60.4 (mm)
